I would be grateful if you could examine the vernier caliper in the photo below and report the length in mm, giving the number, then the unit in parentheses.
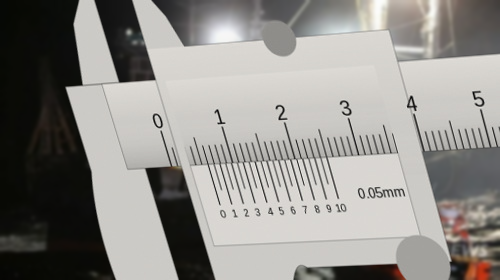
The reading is 6.0 (mm)
